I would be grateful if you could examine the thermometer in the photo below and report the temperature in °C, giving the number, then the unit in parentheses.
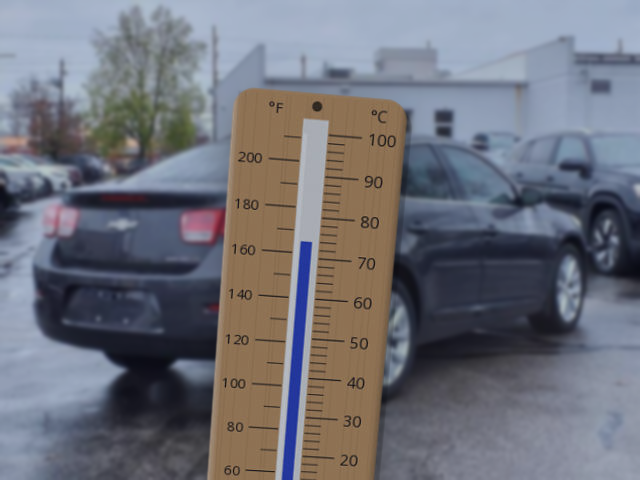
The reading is 74 (°C)
